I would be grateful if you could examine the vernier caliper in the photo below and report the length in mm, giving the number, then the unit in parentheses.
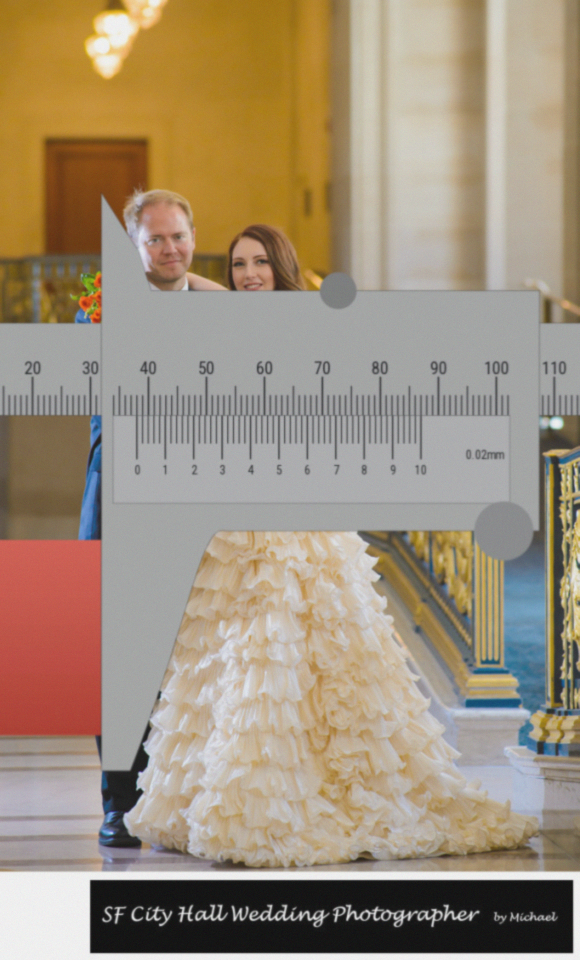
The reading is 38.0 (mm)
